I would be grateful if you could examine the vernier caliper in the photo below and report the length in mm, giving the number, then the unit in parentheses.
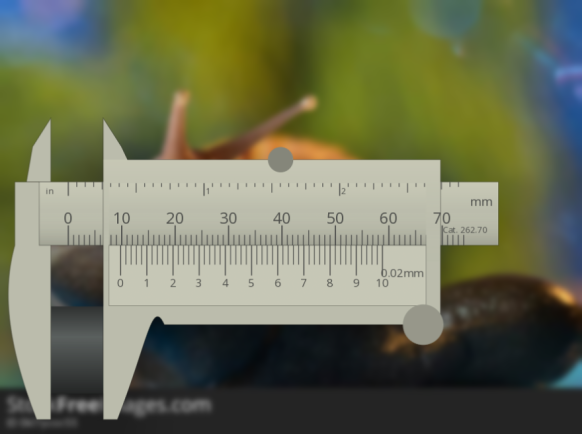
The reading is 9.8 (mm)
